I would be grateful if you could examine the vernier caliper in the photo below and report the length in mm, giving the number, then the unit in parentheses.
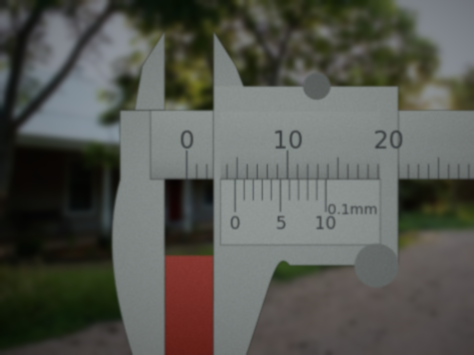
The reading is 4.8 (mm)
